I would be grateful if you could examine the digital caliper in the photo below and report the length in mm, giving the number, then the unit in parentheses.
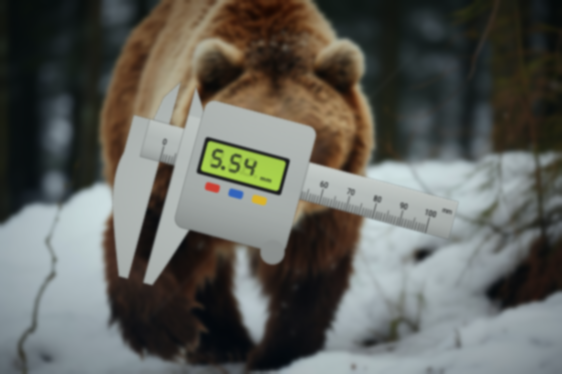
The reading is 5.54 (mm)
